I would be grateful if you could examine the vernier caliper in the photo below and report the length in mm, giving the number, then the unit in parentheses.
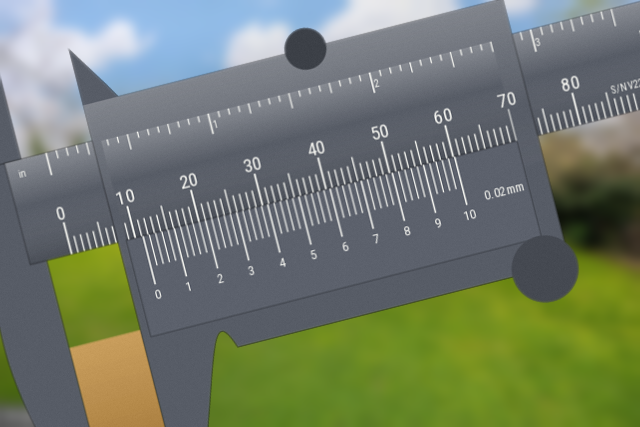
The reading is 11.2 (mm)
